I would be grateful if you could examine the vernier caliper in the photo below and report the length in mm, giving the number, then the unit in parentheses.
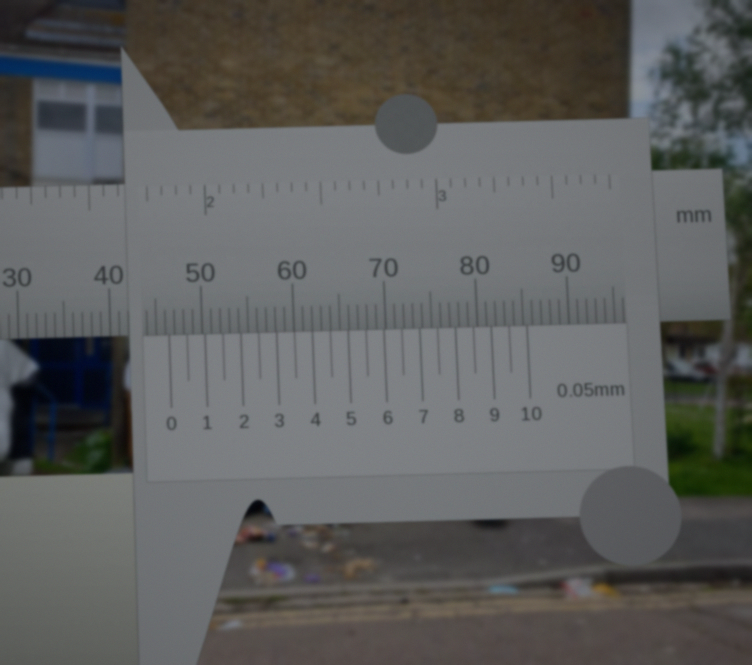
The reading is 46.4 (mm)
